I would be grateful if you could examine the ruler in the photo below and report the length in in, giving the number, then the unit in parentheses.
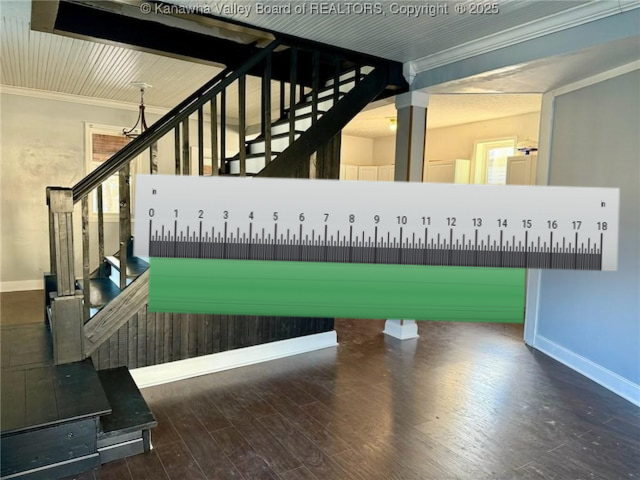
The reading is 15 (in)
